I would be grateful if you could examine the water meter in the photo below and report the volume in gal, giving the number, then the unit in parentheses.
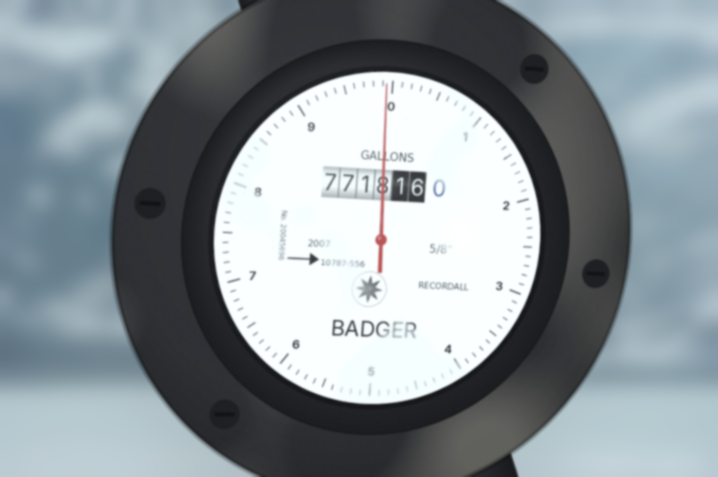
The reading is 7718159.9 (gal)
